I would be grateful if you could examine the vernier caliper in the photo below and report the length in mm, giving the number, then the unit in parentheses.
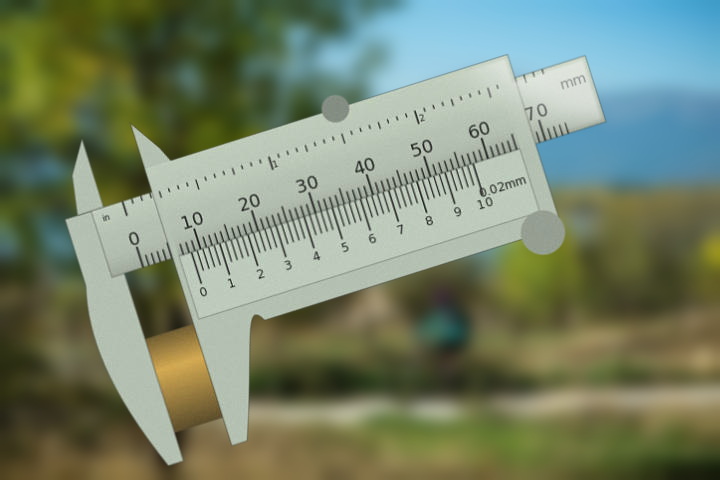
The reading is 8.4 (mm)
